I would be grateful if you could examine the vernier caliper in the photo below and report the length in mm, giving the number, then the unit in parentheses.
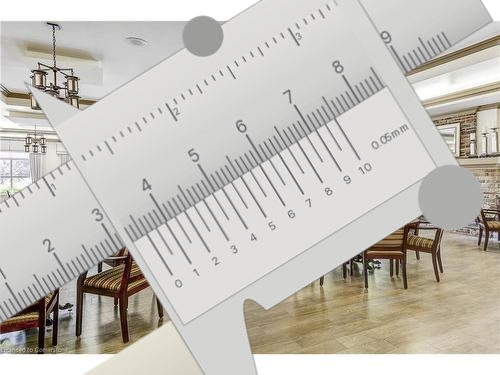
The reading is 35.8 (mm)
